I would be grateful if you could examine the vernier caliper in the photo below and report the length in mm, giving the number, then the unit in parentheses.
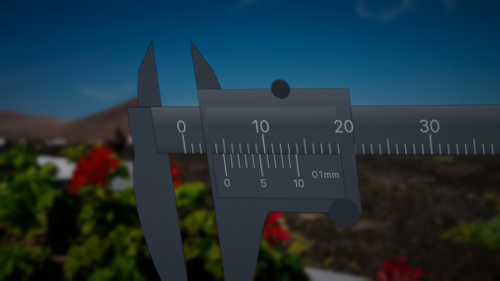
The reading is 4.8 (mm)
